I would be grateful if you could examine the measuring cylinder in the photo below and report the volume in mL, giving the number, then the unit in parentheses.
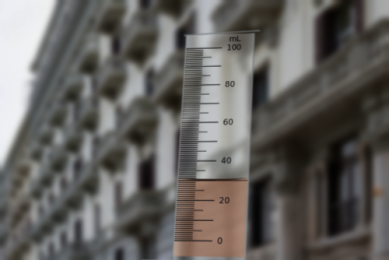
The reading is 30 (mL)
